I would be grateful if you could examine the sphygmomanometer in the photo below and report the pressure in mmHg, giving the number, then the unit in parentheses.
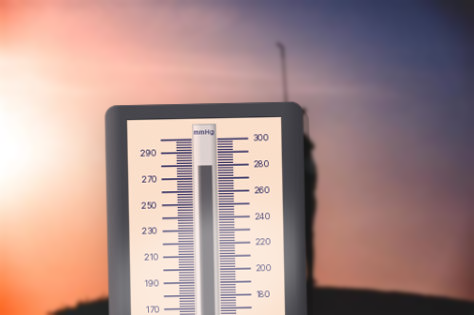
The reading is 280 (mmHg)
